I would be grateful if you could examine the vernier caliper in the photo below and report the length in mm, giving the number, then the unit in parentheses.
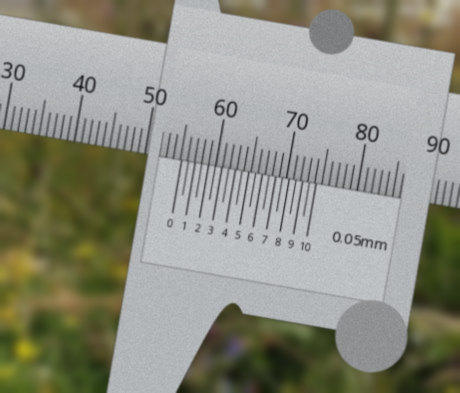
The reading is 55.2 (mm)
